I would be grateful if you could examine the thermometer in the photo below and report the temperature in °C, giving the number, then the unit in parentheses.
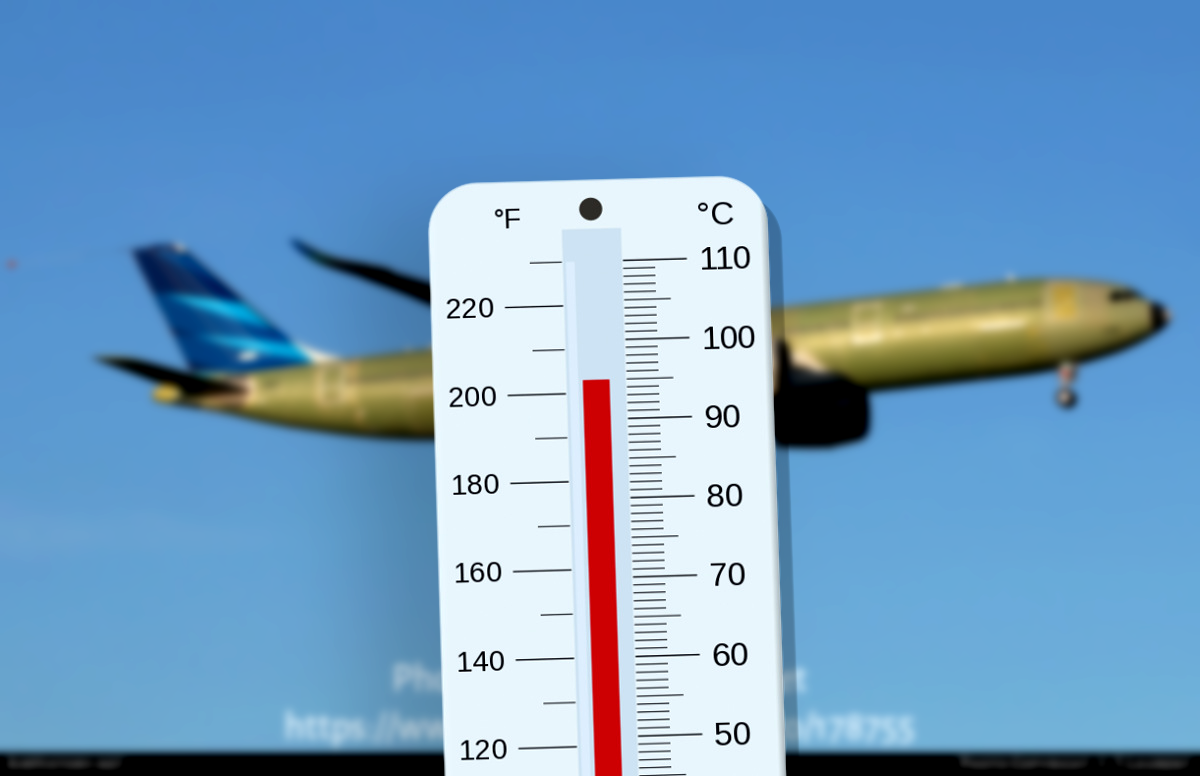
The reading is 95 (°C)
